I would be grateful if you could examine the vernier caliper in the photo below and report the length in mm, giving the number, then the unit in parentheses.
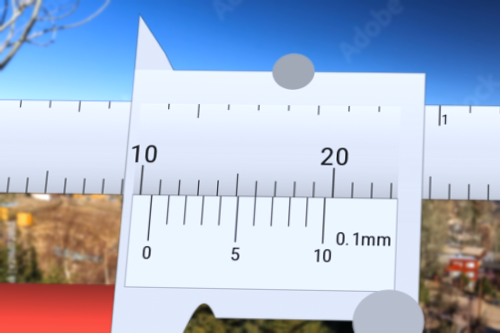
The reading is 10.6 (mm)
